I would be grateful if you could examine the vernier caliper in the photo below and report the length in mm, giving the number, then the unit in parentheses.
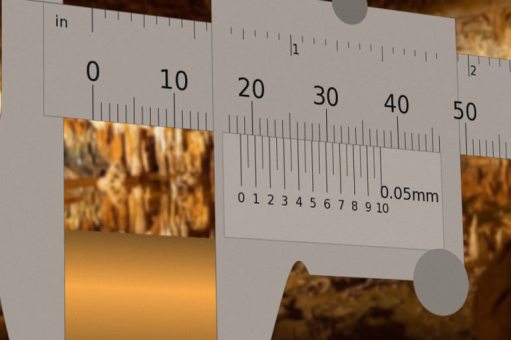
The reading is 18.4 (mm)
